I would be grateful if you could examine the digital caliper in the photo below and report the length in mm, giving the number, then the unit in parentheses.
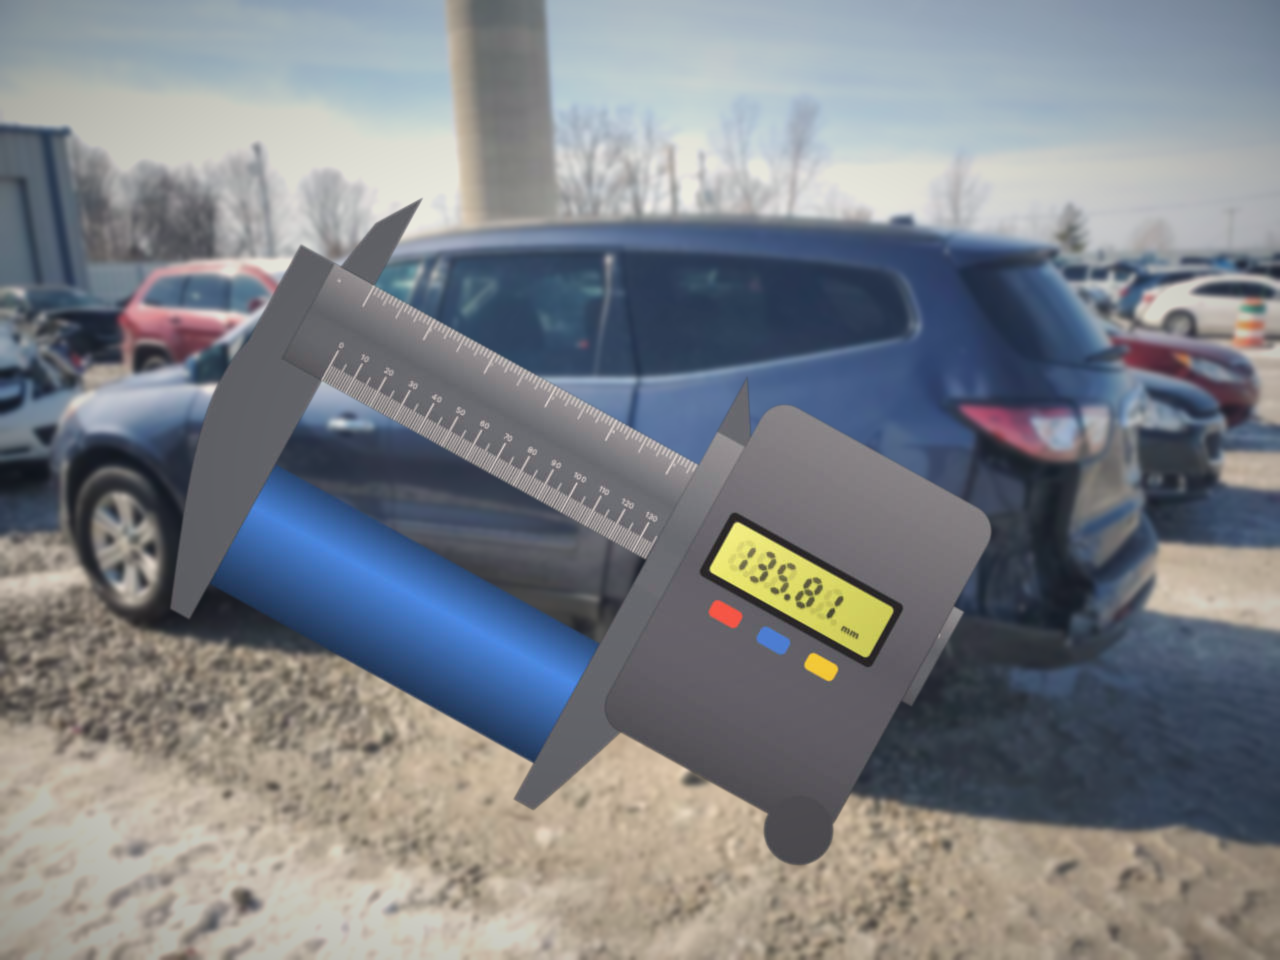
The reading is 135.81 (mm)
